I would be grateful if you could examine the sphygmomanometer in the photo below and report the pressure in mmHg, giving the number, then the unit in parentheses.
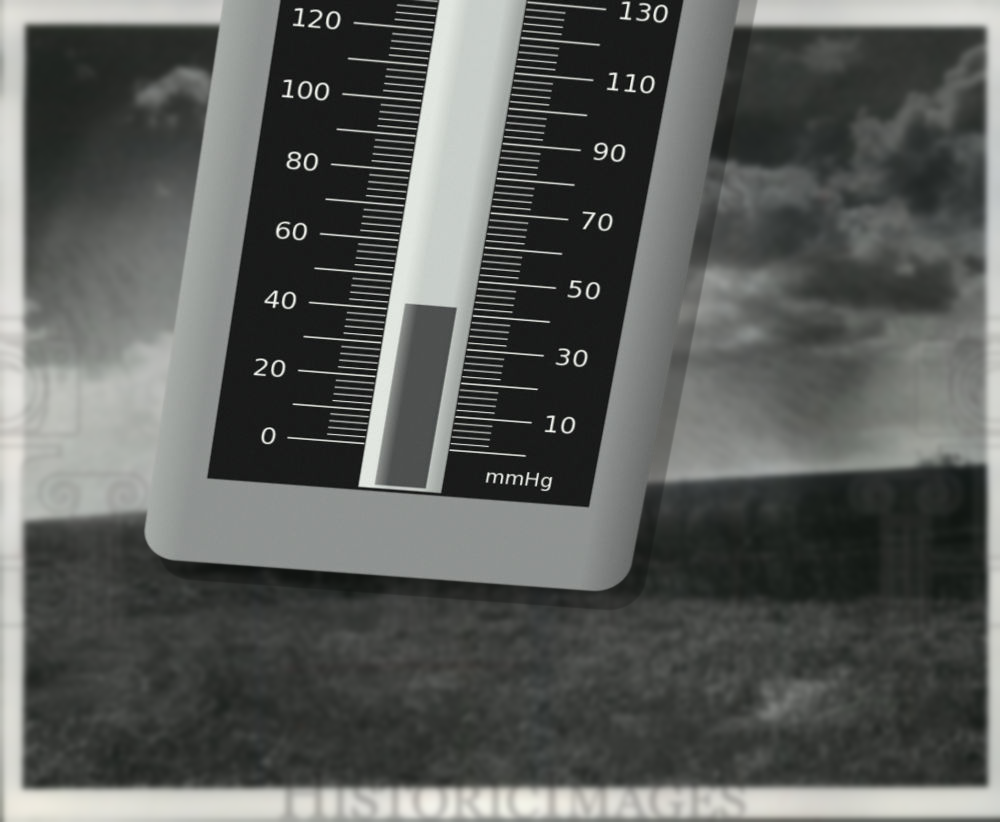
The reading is 42 (mmHg)
